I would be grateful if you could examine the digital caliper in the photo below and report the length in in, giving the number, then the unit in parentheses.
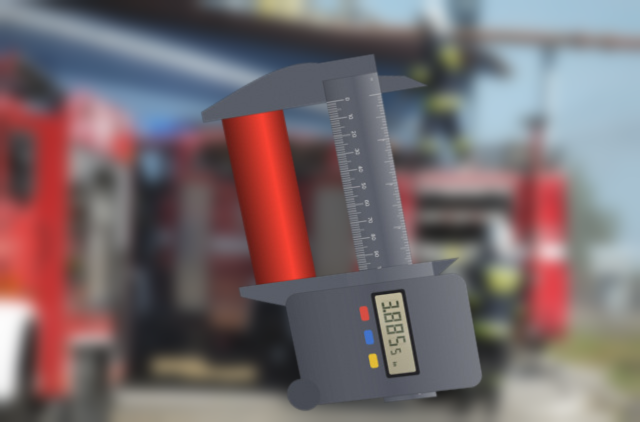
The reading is 3.8855 (in)
